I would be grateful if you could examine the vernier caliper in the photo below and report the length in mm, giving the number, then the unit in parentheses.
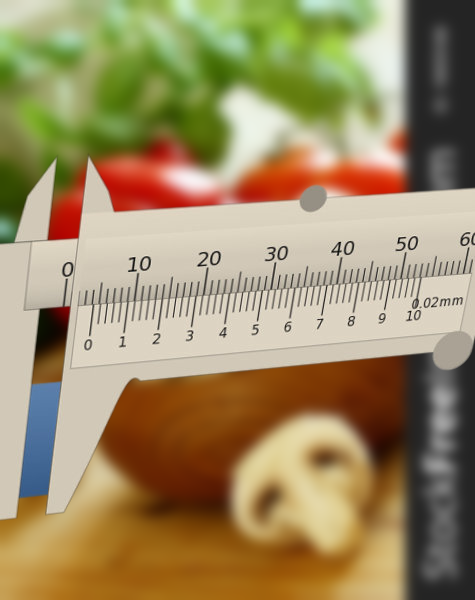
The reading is 4.2 (mm)
